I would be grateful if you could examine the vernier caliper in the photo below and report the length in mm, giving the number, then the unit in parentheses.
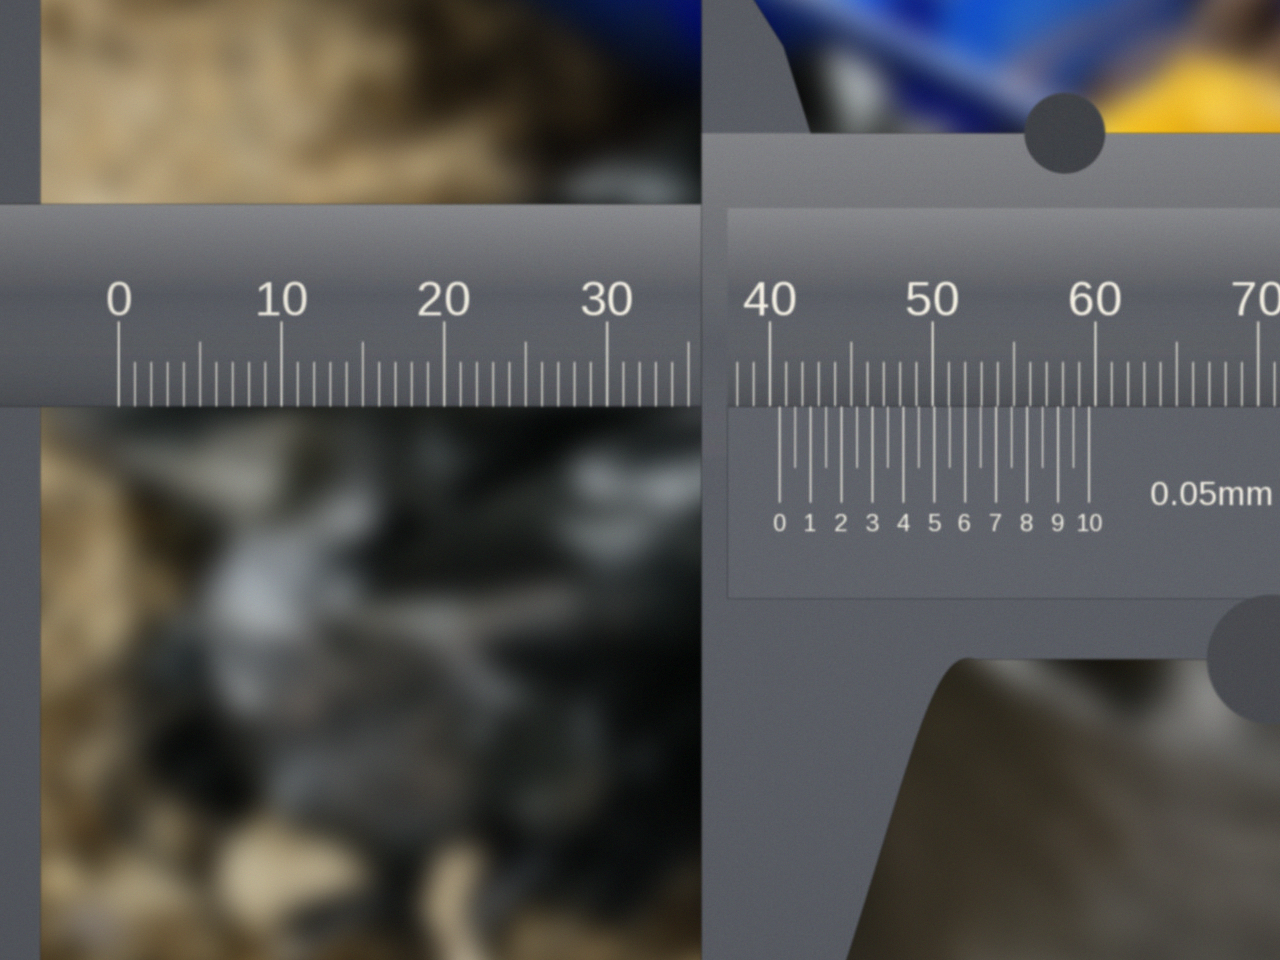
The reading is 40.6 (mm)
